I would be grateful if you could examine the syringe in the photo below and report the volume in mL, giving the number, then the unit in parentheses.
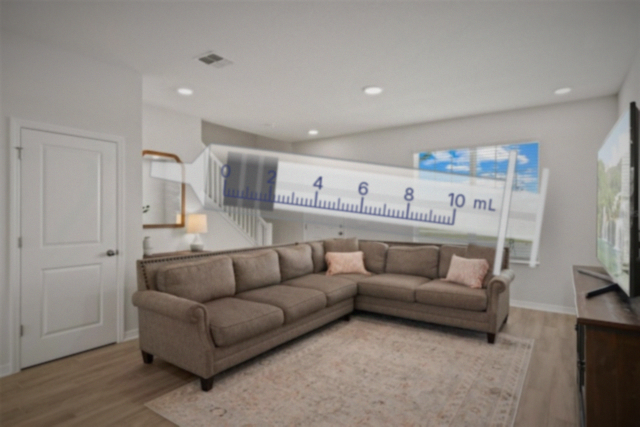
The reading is 0 (mL)
